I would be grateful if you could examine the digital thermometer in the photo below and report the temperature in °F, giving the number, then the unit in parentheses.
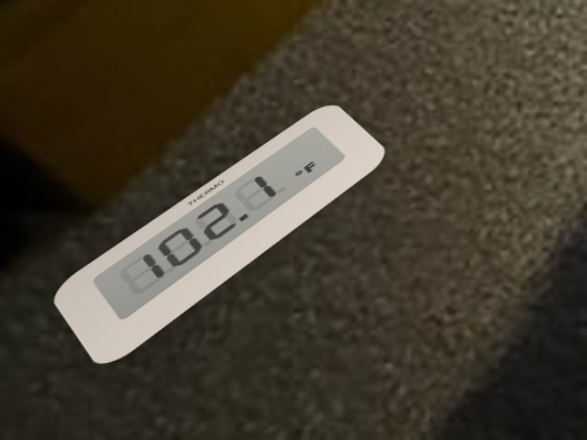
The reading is 102.1 (°F)
